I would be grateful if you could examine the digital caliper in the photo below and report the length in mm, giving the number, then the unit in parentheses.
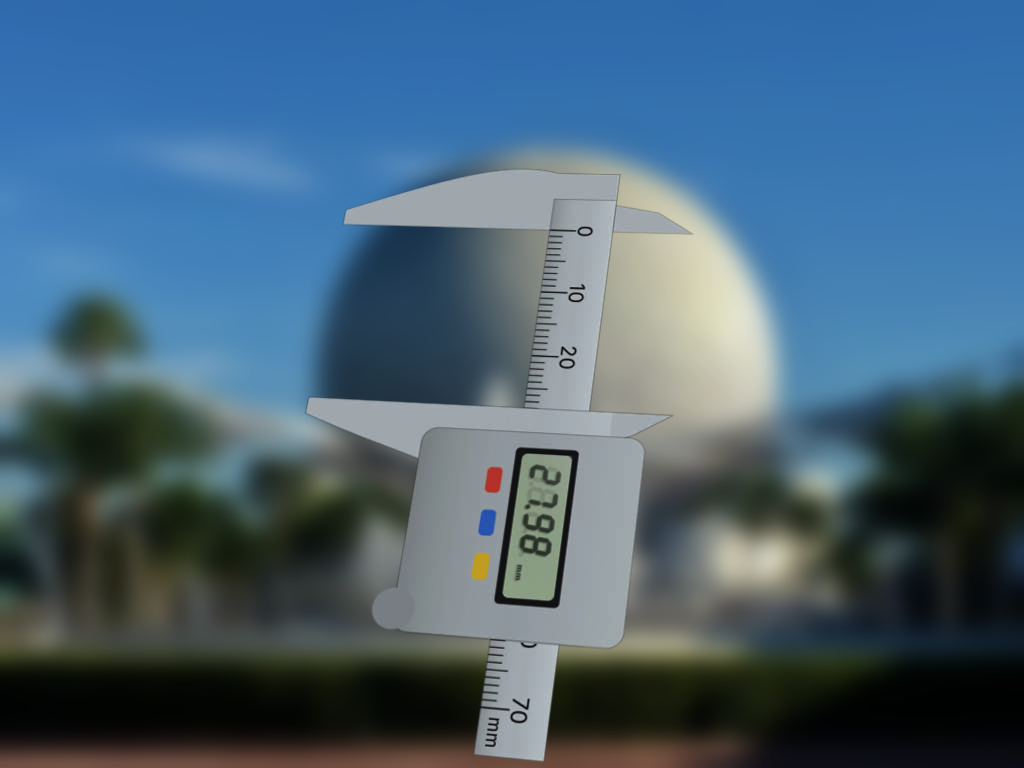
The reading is 27.98 (mm)
